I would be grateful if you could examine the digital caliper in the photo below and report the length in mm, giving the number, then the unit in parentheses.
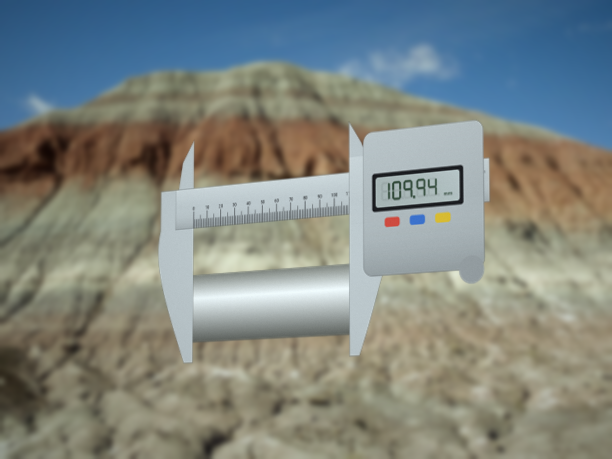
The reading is 109.94 (mm)
